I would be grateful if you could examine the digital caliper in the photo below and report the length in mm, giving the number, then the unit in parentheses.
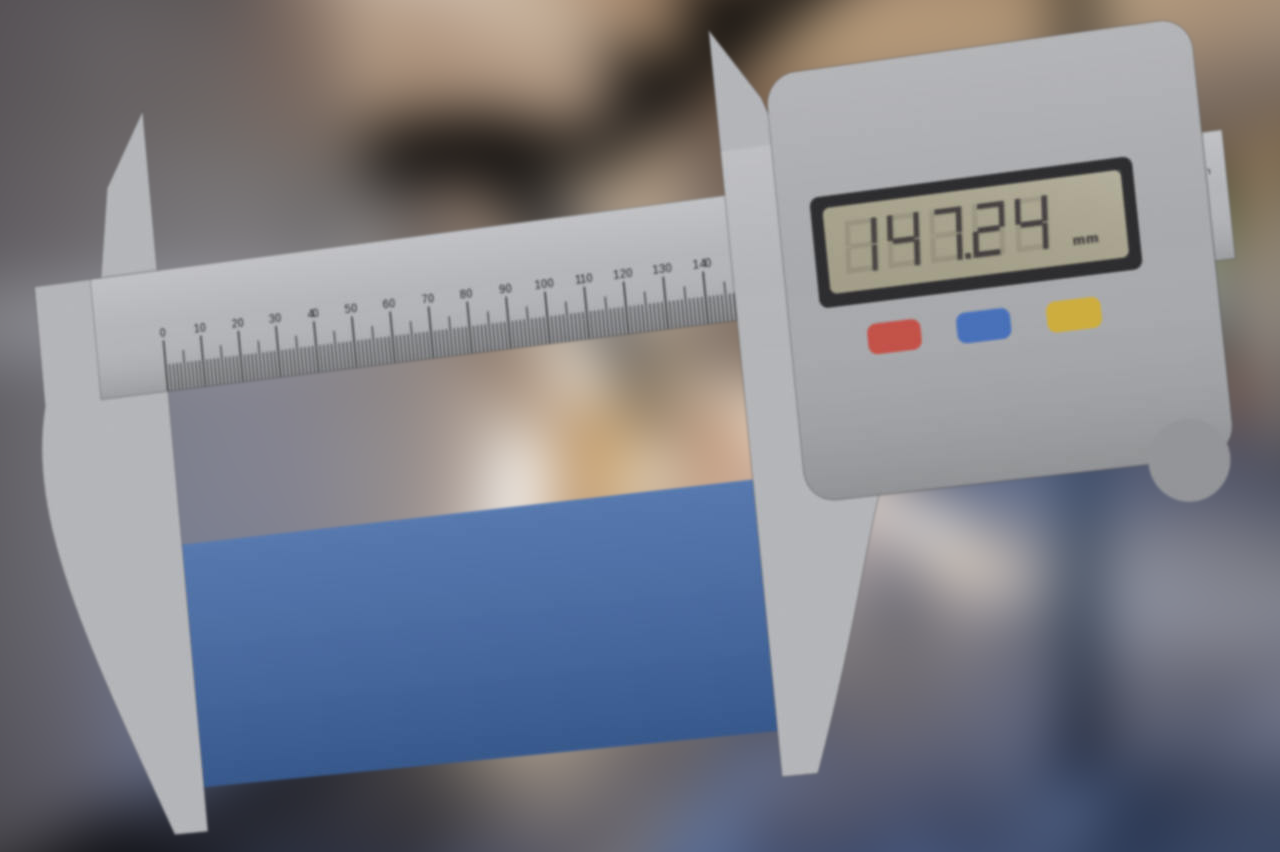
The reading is 147.24 (mm)
